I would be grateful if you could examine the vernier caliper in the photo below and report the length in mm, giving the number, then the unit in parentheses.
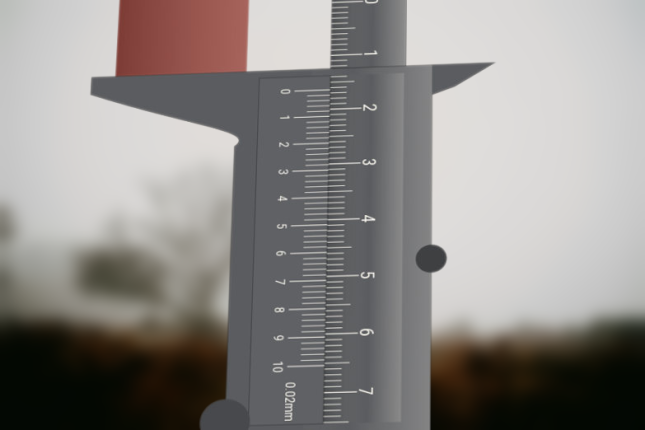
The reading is 16.4 (mm)
